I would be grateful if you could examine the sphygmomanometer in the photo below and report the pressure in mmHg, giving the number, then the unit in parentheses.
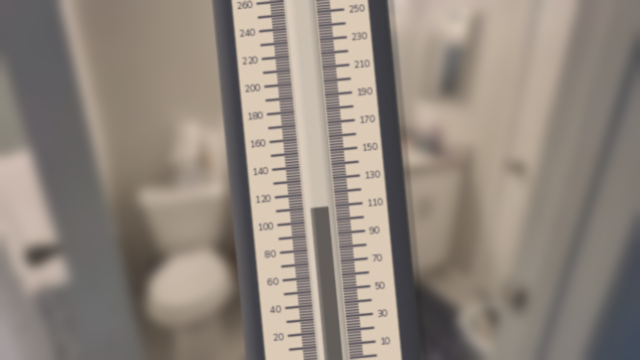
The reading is 110 (mmHg)
